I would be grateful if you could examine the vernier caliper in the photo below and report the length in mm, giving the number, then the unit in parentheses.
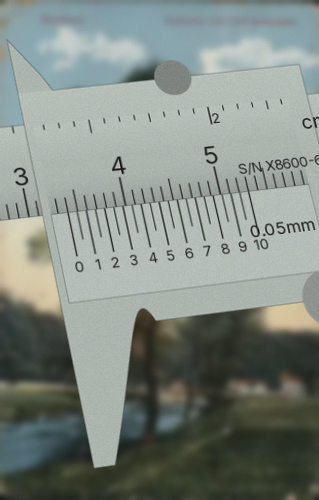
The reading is 34.0 (mm)
